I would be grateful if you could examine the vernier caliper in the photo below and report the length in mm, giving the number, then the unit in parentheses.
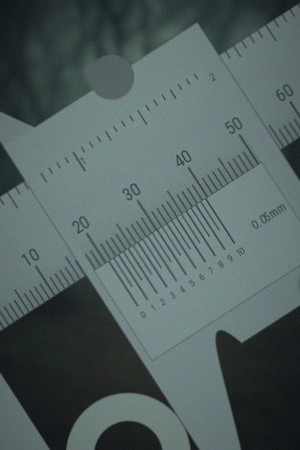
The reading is 20.6 (mm)
